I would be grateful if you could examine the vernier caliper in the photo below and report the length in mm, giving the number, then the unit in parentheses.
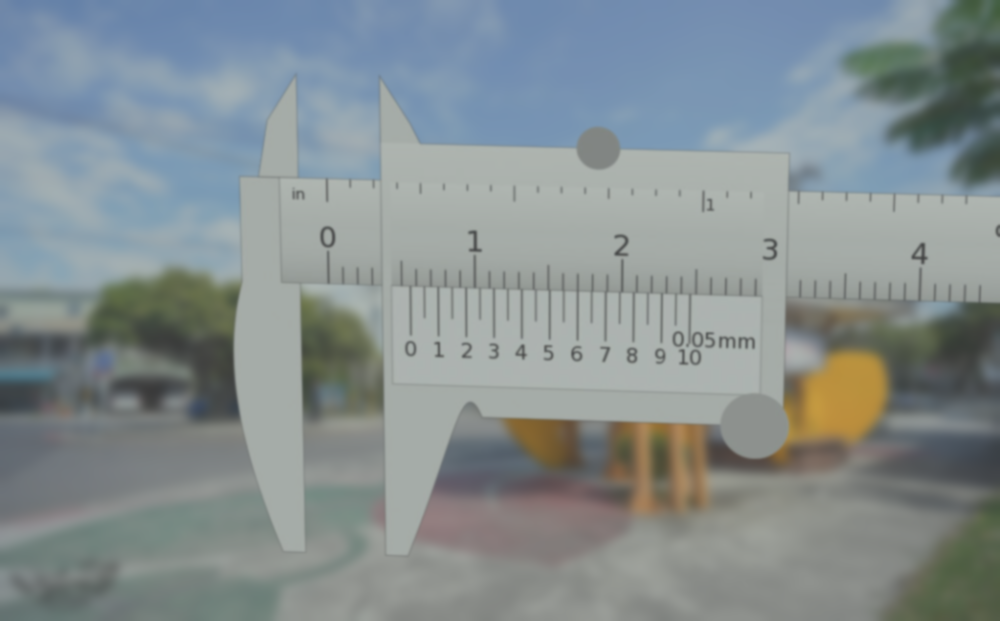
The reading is 5.6 (mm)
